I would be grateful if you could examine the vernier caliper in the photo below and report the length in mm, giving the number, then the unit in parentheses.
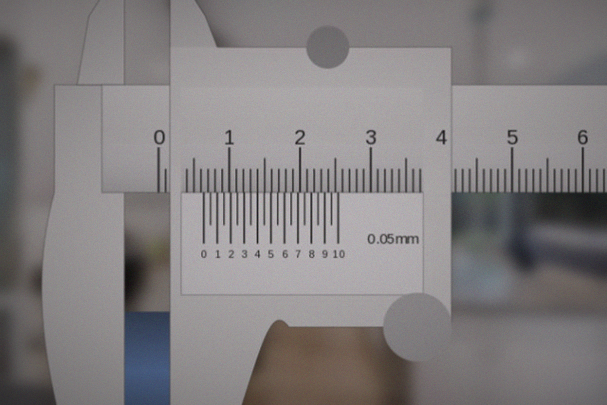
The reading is 6.4 (mm)
